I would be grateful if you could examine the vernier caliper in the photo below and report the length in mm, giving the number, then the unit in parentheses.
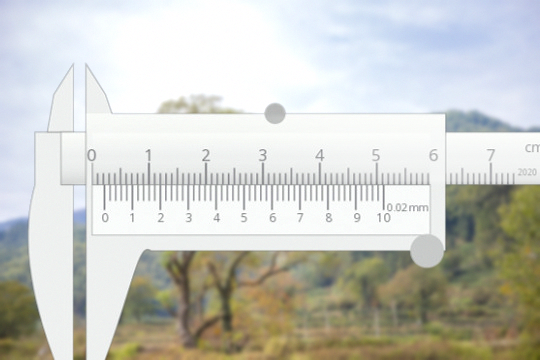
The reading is 2.2 (mm)
